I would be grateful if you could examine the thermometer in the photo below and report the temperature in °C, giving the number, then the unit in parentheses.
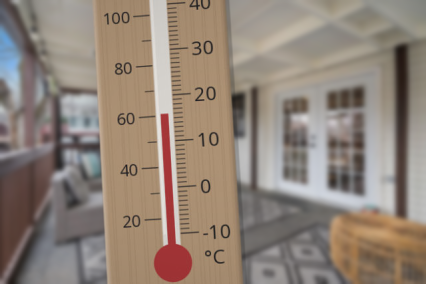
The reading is 16 (°C)
